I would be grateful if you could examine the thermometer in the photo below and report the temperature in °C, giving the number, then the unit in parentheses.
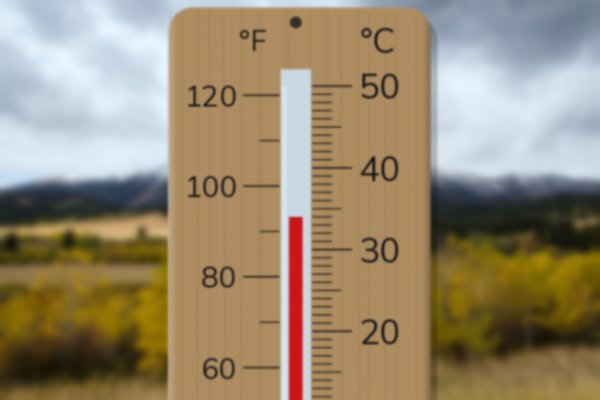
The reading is 34 (°C)
